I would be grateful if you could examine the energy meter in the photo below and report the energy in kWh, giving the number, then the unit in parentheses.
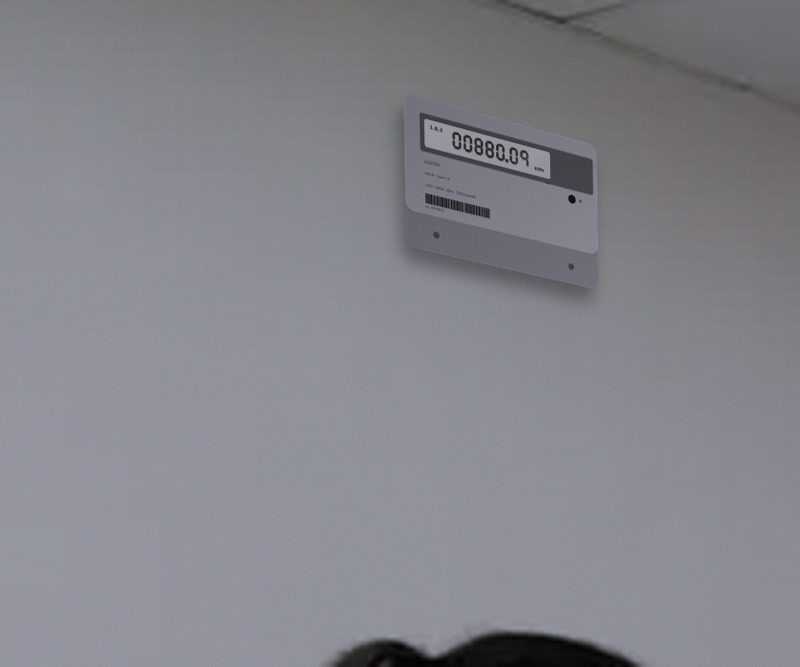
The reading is 880.09 (kWh)
